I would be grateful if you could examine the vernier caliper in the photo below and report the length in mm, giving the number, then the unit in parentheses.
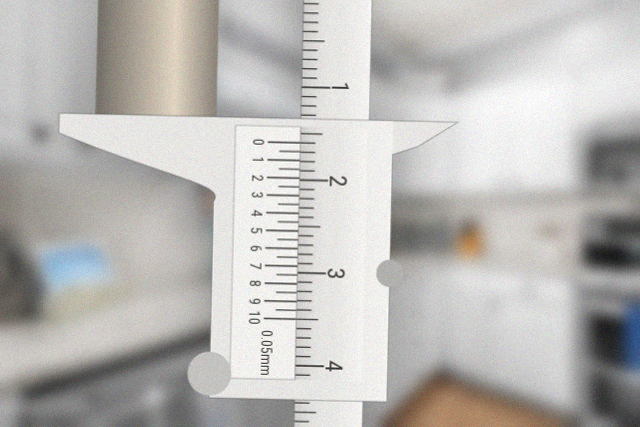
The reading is 16.0 (mm)
